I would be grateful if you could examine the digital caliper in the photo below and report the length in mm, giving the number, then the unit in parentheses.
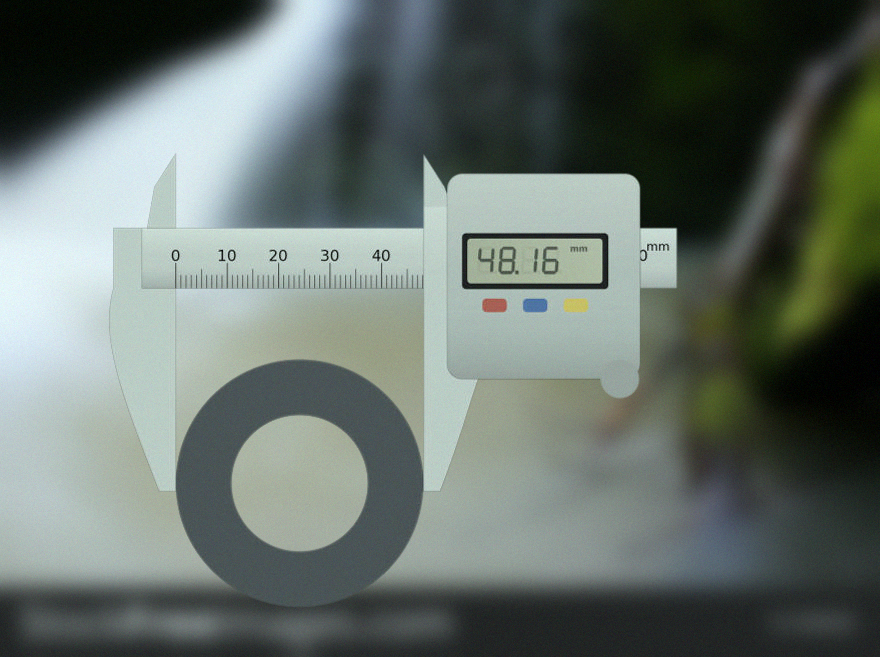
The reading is 48.16 (mm)
